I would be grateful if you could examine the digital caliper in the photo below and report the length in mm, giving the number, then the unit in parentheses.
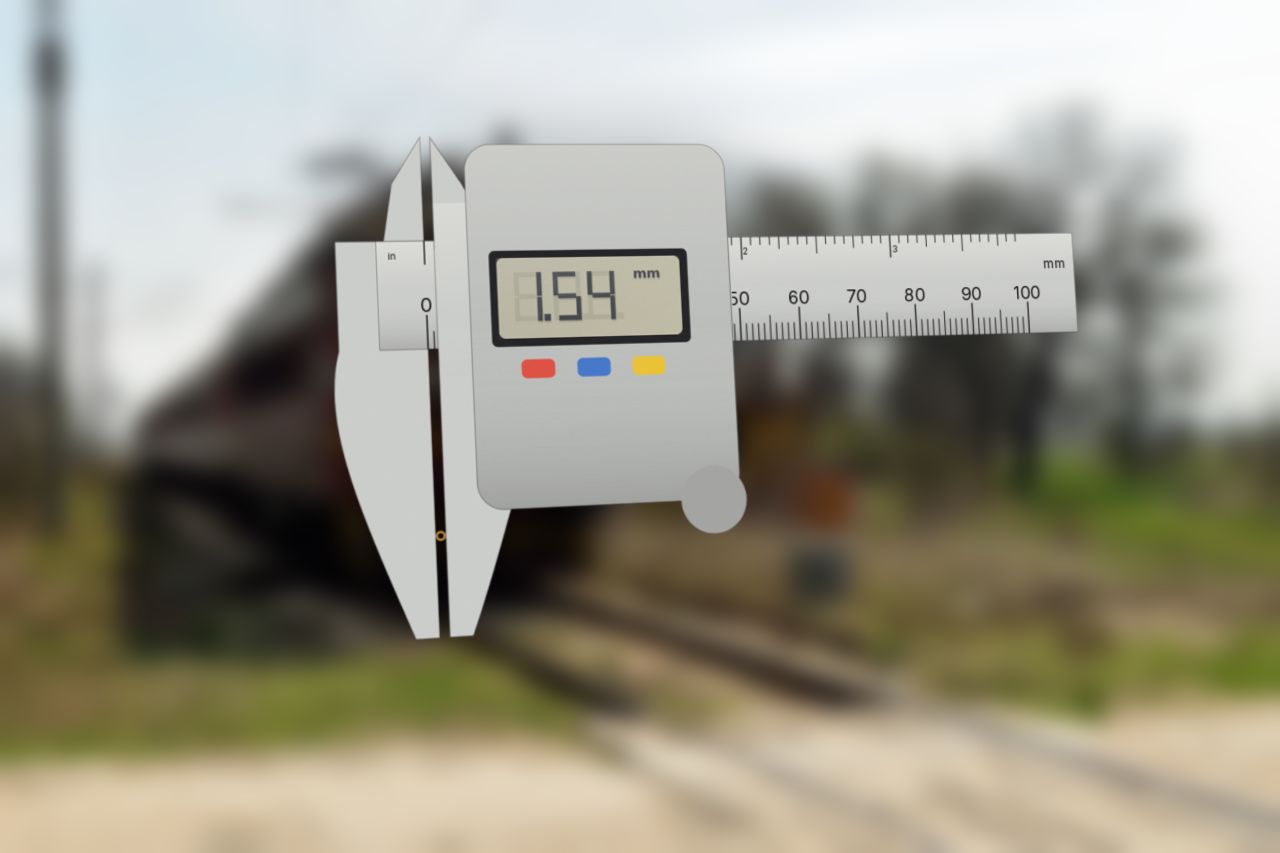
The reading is 1.54 (mm)
